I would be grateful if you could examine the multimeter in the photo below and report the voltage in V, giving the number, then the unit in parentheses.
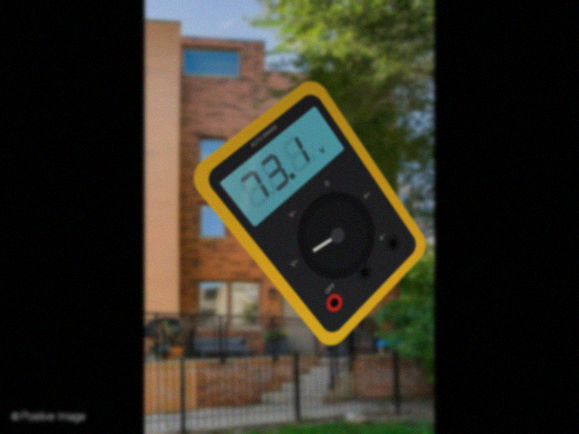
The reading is 73.1 (V)
